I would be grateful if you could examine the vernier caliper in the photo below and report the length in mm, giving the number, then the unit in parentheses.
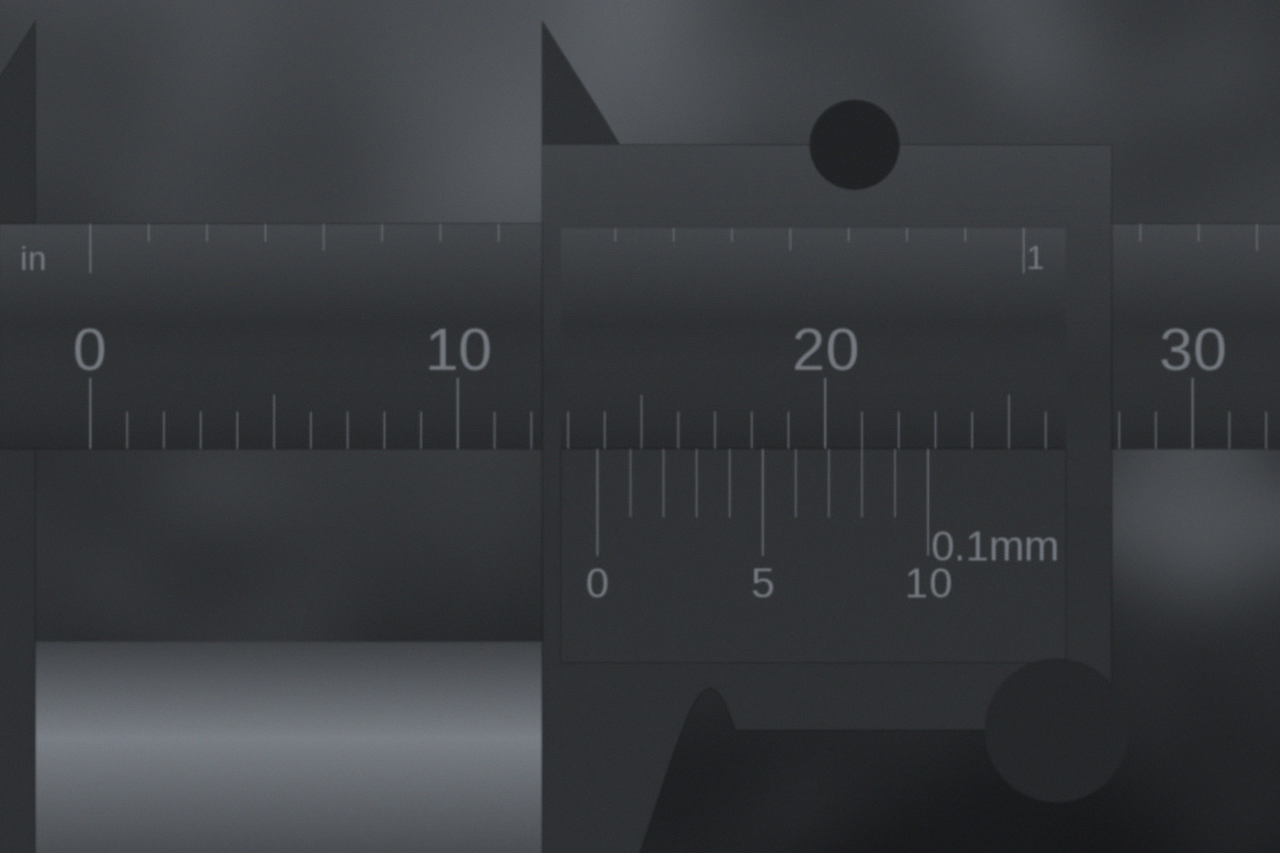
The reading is 13.8 (mm)
